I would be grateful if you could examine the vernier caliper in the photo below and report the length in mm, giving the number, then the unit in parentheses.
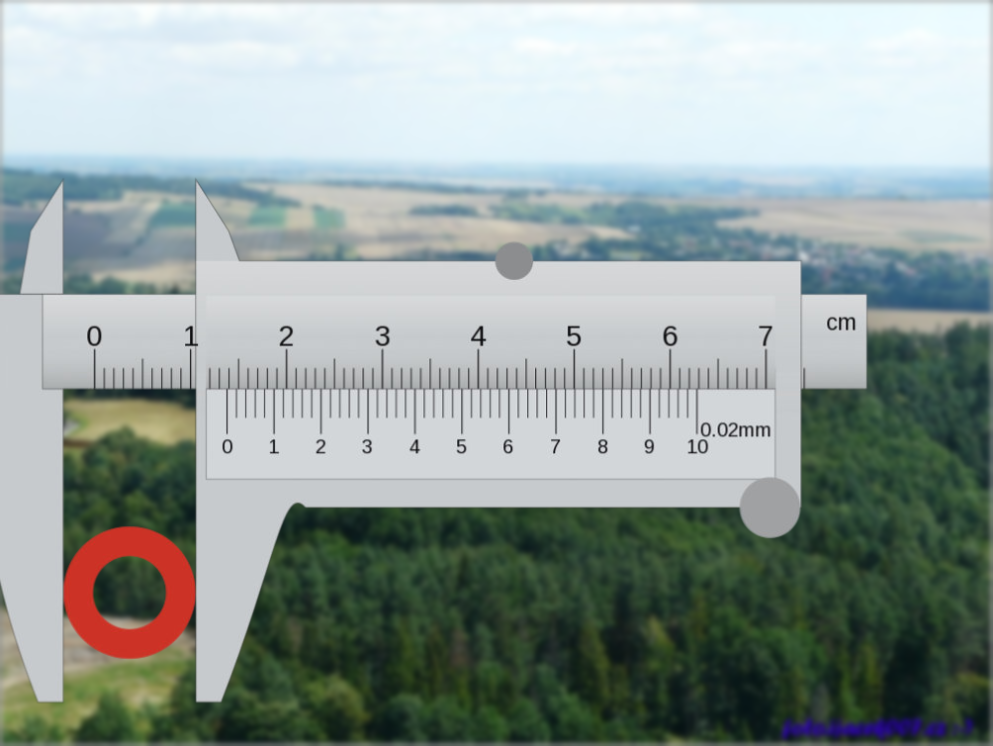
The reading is 13.8 (mm)
